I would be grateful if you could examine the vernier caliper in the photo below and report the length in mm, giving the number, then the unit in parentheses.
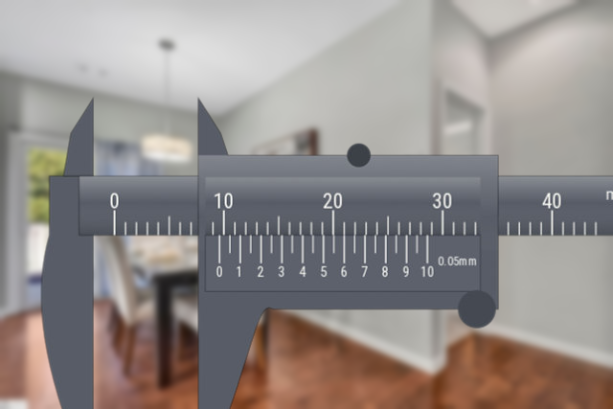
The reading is 9.6 (mm)
